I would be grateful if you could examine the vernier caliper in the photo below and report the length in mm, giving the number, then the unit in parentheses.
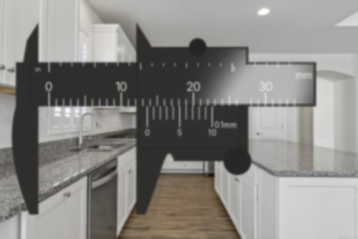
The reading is 13.6 (mm)
